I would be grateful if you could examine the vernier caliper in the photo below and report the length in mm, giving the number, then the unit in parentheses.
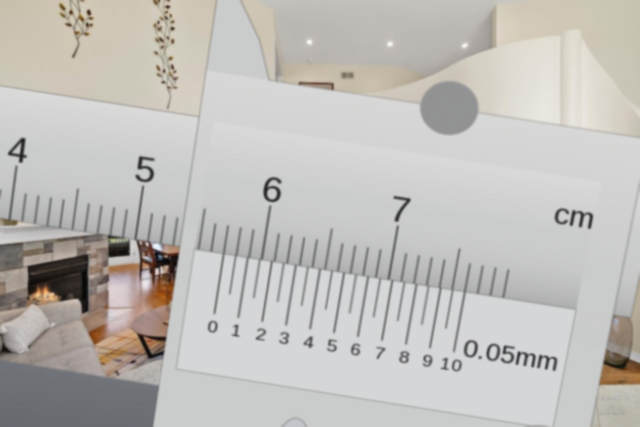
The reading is 57.0 (mm)
